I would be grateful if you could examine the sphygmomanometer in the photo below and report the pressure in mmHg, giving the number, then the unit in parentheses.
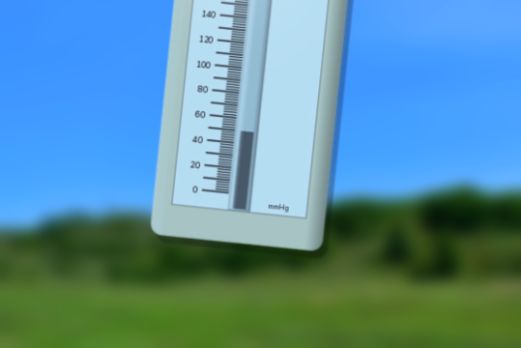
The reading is 50 (mmHg)
